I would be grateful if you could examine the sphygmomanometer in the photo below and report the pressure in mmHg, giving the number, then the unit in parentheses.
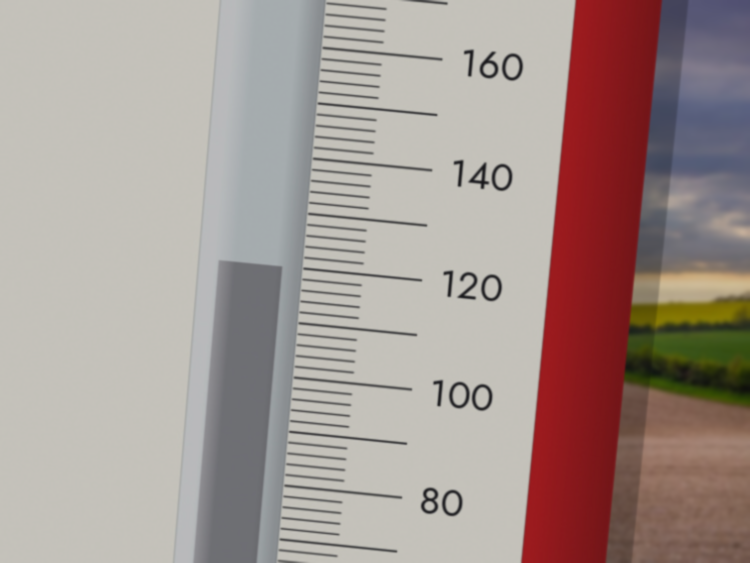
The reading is 120 (mmHg)
